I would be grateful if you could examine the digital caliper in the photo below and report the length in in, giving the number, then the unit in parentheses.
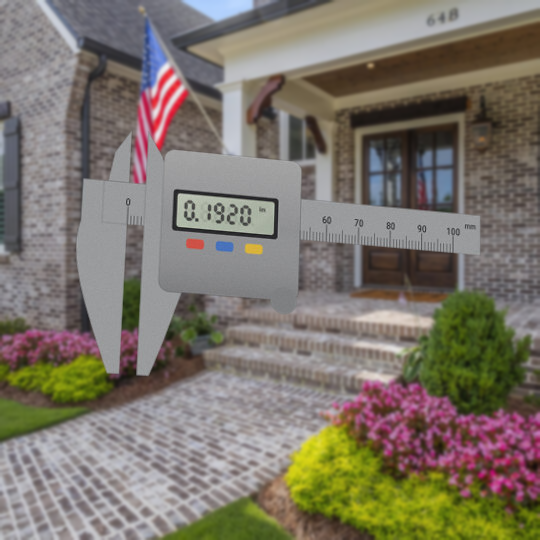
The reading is 0.1920 (in)
